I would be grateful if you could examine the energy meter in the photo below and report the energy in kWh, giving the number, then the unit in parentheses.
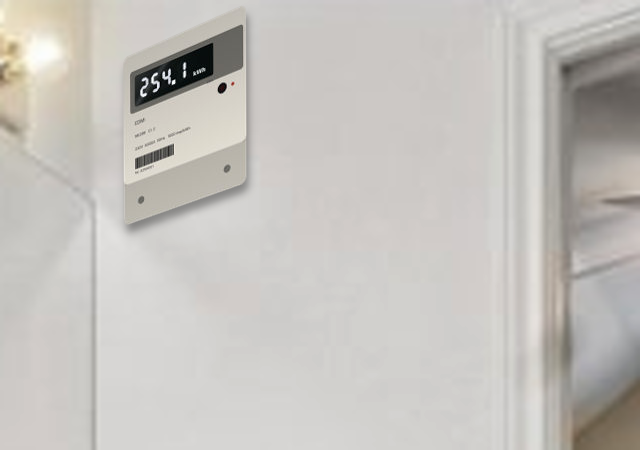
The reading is 254.1 (kWh)
